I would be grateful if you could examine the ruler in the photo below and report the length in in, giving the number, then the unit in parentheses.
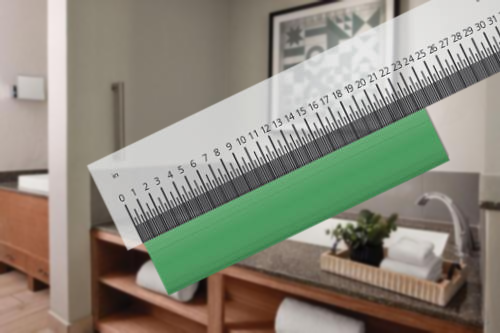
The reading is 23.5 (in)
